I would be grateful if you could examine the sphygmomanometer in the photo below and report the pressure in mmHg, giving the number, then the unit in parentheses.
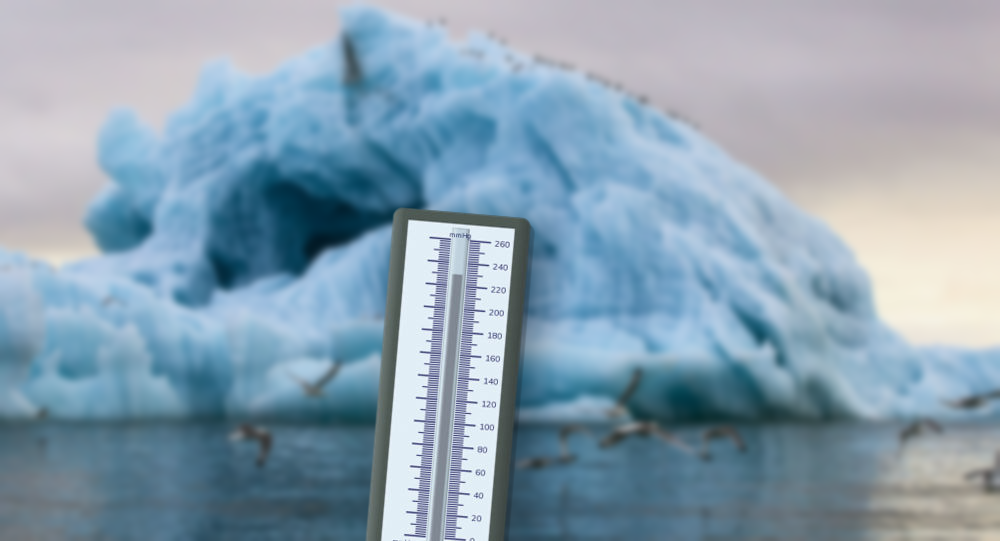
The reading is 230 (mmHg)
